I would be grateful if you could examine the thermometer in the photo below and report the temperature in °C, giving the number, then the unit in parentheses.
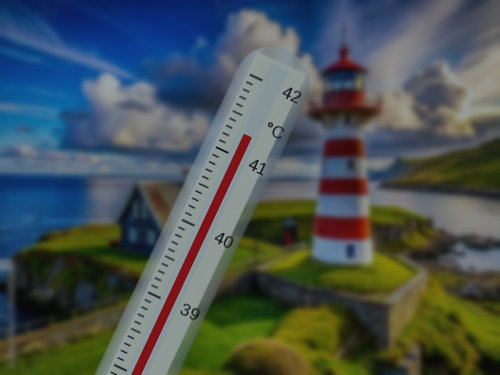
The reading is 41.3 (°C)
